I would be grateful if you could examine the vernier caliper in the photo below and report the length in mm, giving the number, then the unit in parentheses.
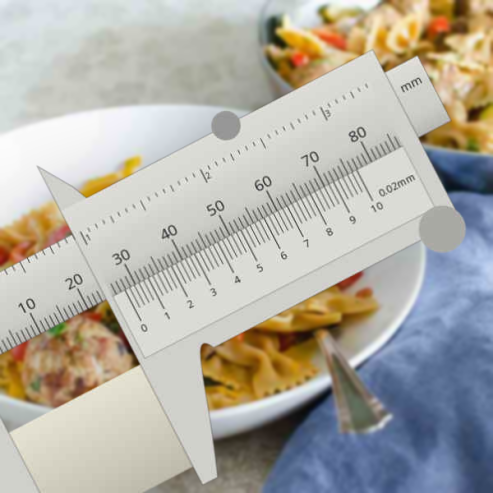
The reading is 27.8 (mm)
